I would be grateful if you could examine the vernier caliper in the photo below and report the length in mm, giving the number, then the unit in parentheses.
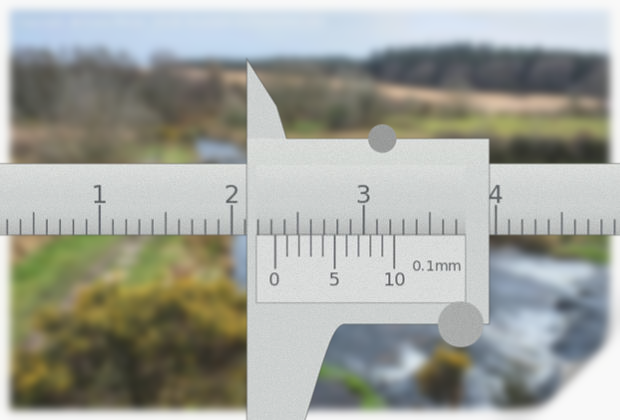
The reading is 23.3 (mm)
